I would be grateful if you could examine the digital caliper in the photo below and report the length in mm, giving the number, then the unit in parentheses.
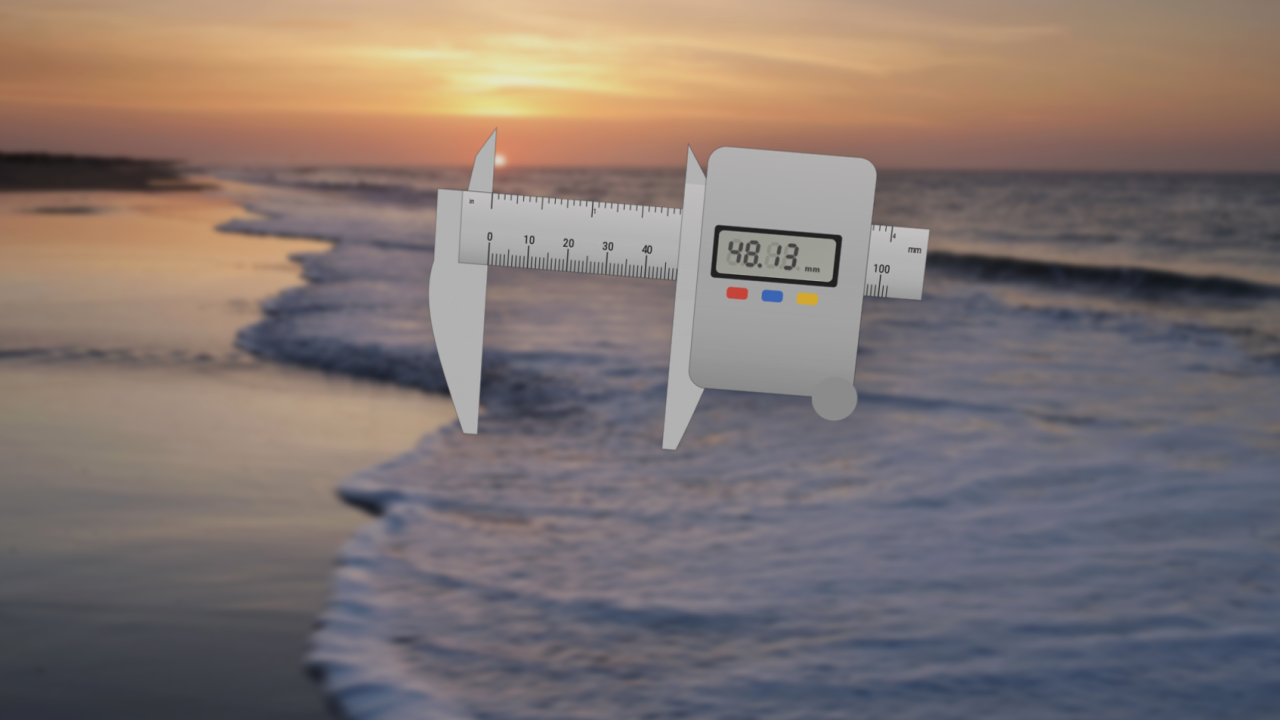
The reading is 48.13 (mm)
